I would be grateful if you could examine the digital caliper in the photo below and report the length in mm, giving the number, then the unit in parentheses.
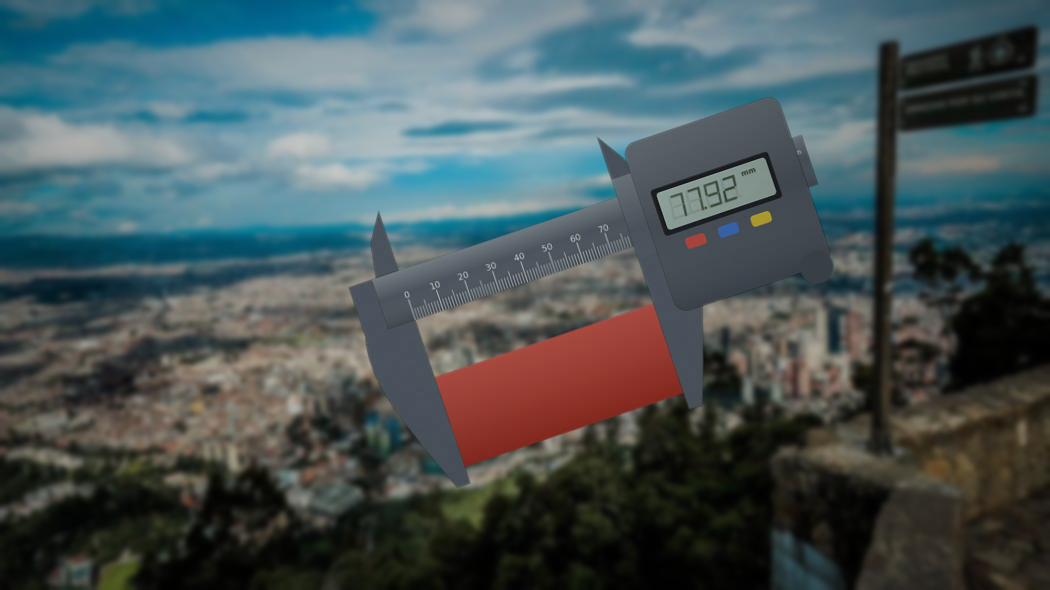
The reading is 77.92 (mm)
